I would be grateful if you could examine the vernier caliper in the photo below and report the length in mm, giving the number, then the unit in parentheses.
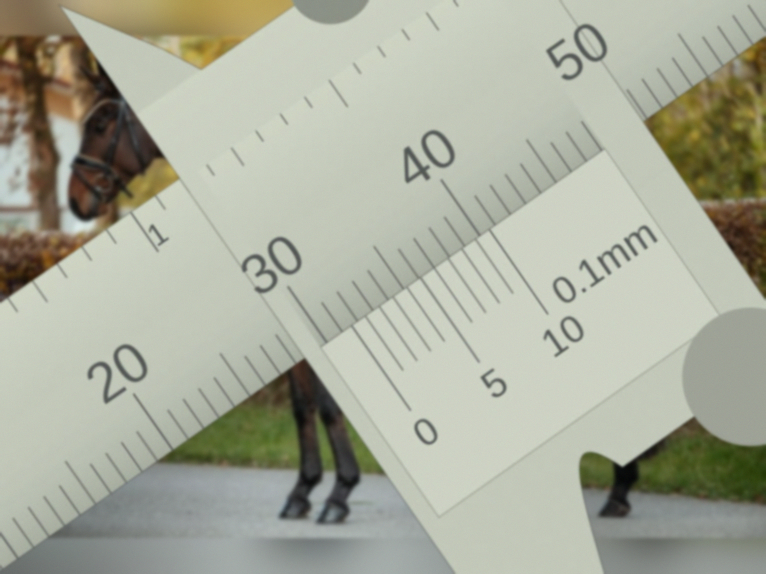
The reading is 31.6 (mm)
